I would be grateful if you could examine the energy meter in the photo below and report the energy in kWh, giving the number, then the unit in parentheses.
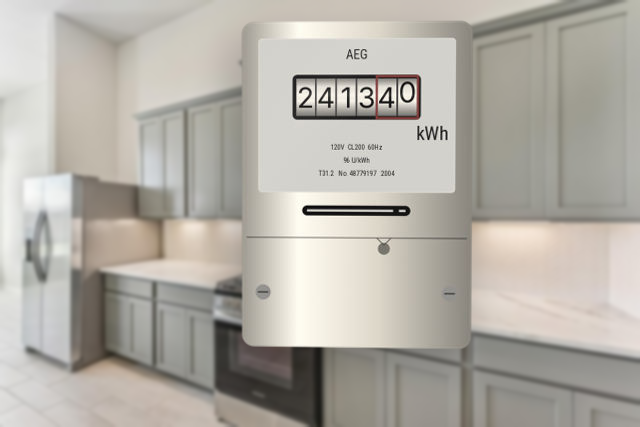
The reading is 2413.40 (kWh)
